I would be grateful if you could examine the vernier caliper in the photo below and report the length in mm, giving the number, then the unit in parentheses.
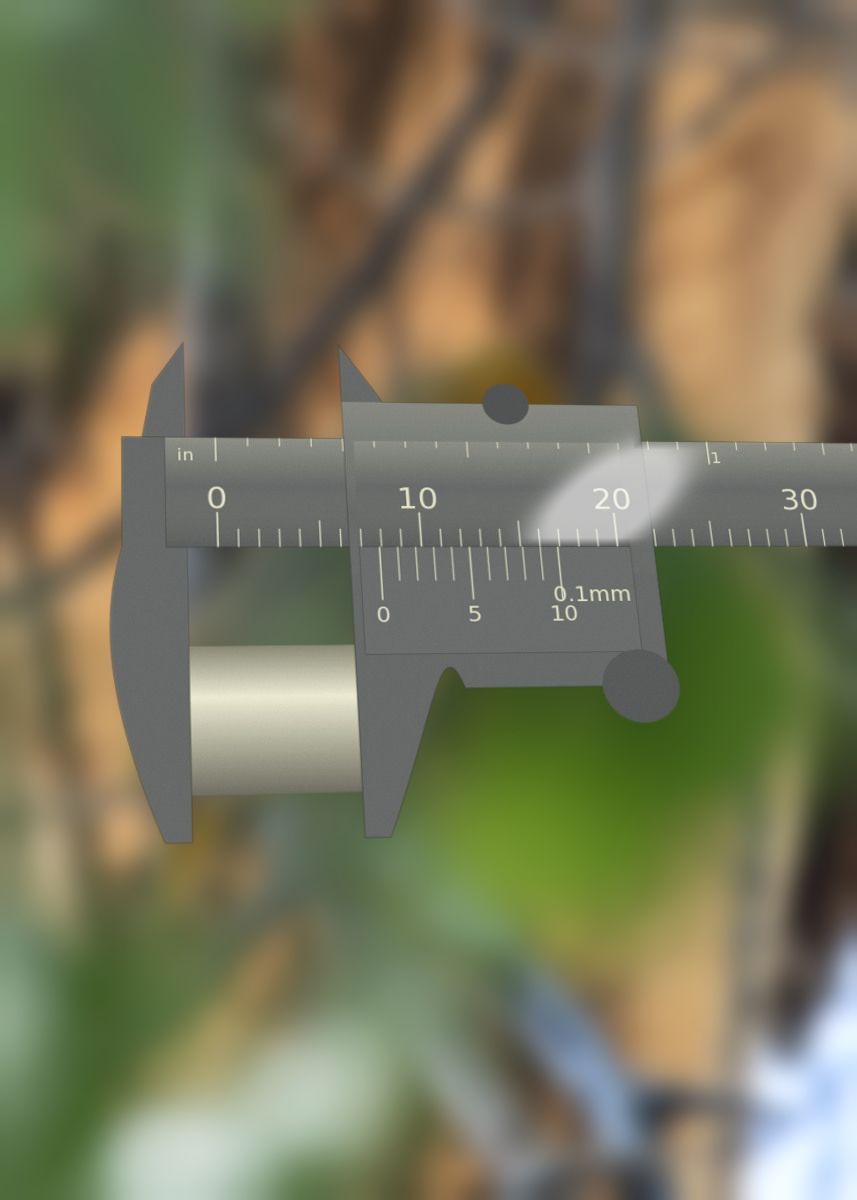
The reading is 7.9 (mm)
